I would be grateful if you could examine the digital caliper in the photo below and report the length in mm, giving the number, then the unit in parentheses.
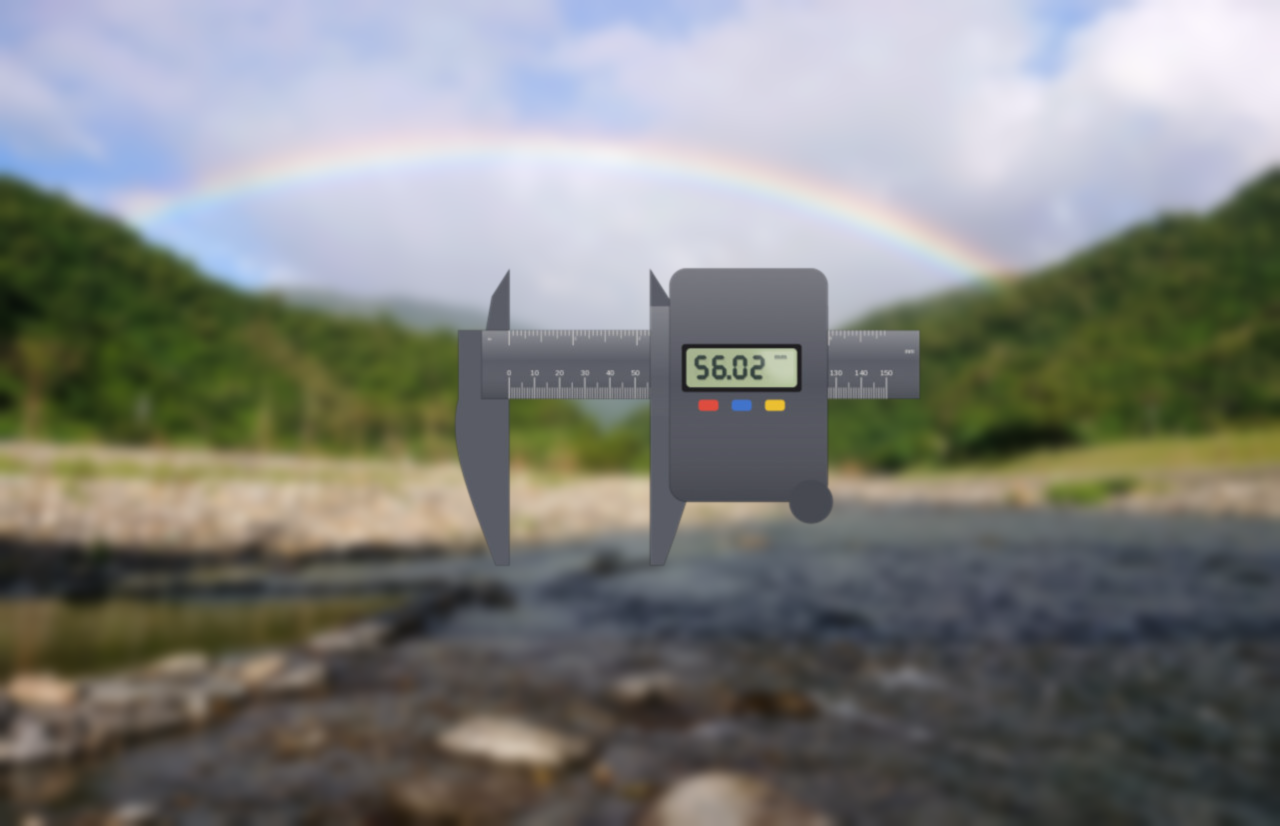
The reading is 56.02 (mm)
